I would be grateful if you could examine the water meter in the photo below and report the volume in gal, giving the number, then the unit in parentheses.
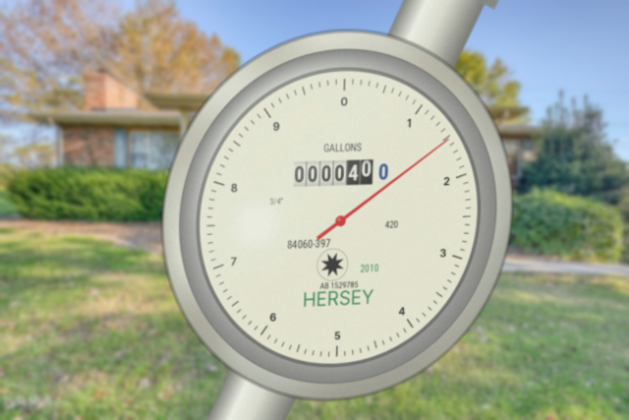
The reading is 401.5 (gal)
